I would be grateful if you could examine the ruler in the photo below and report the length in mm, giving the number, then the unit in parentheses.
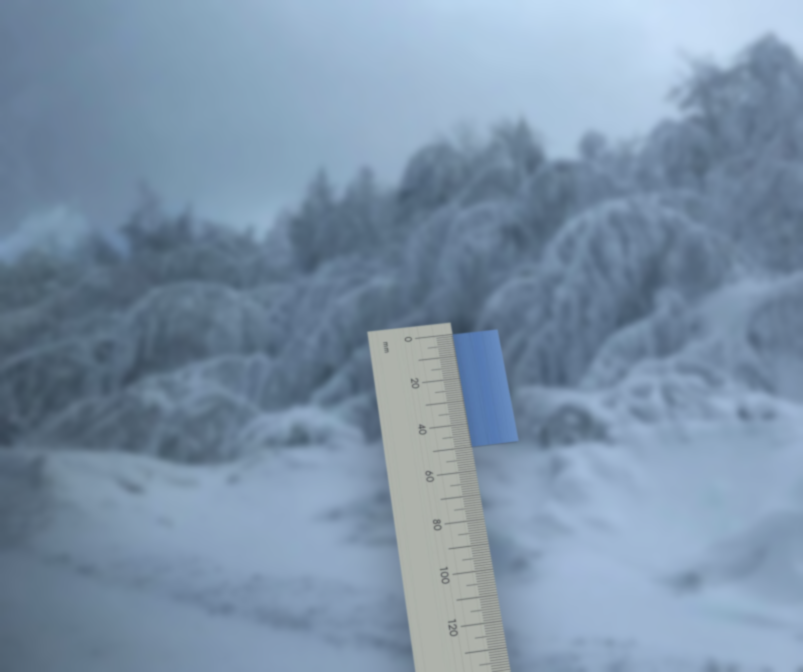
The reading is 50 (mm)
